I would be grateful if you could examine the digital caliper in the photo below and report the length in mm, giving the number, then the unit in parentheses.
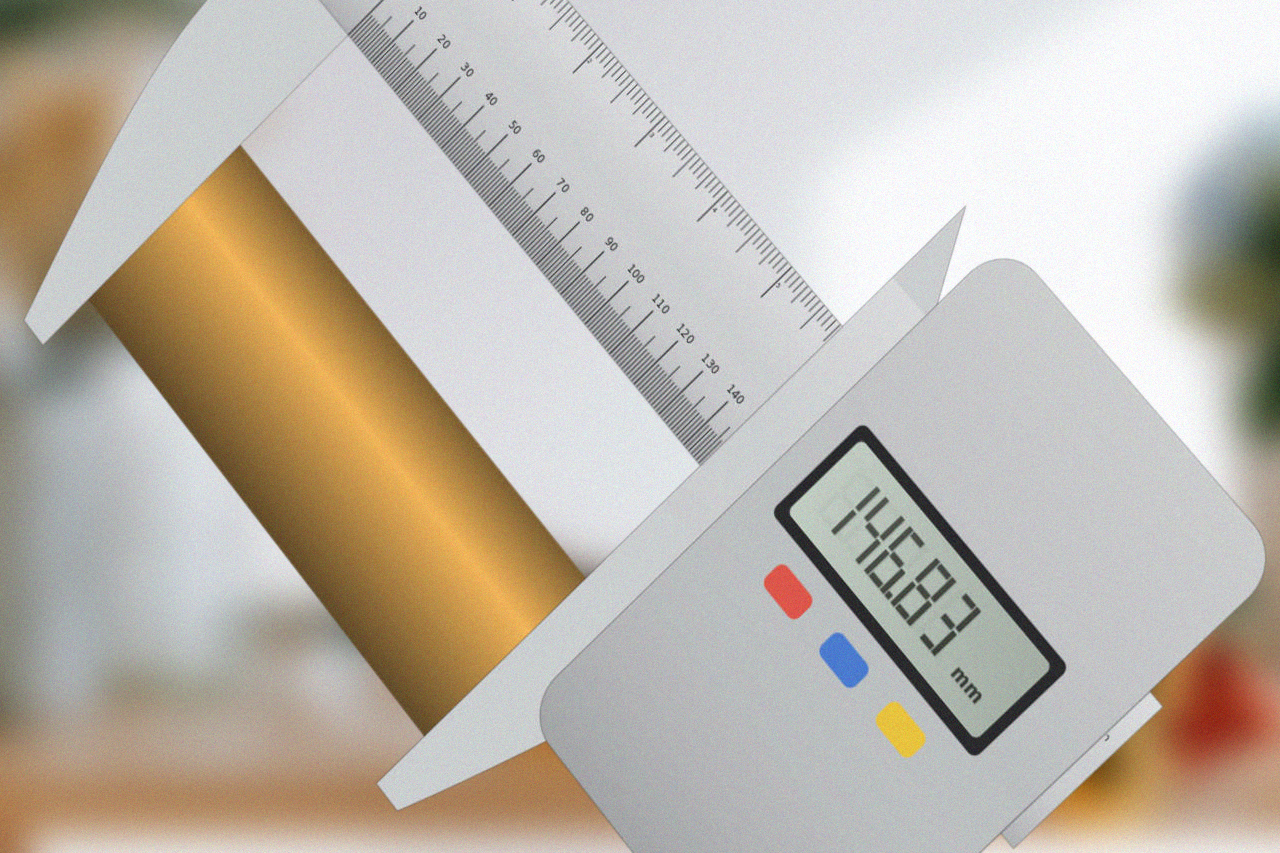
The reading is 146.83 (mm)
